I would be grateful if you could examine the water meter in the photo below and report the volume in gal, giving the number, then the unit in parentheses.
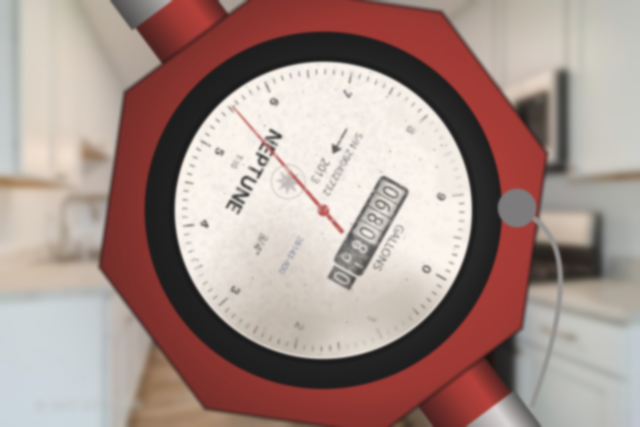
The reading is 680815.5 (gal)
